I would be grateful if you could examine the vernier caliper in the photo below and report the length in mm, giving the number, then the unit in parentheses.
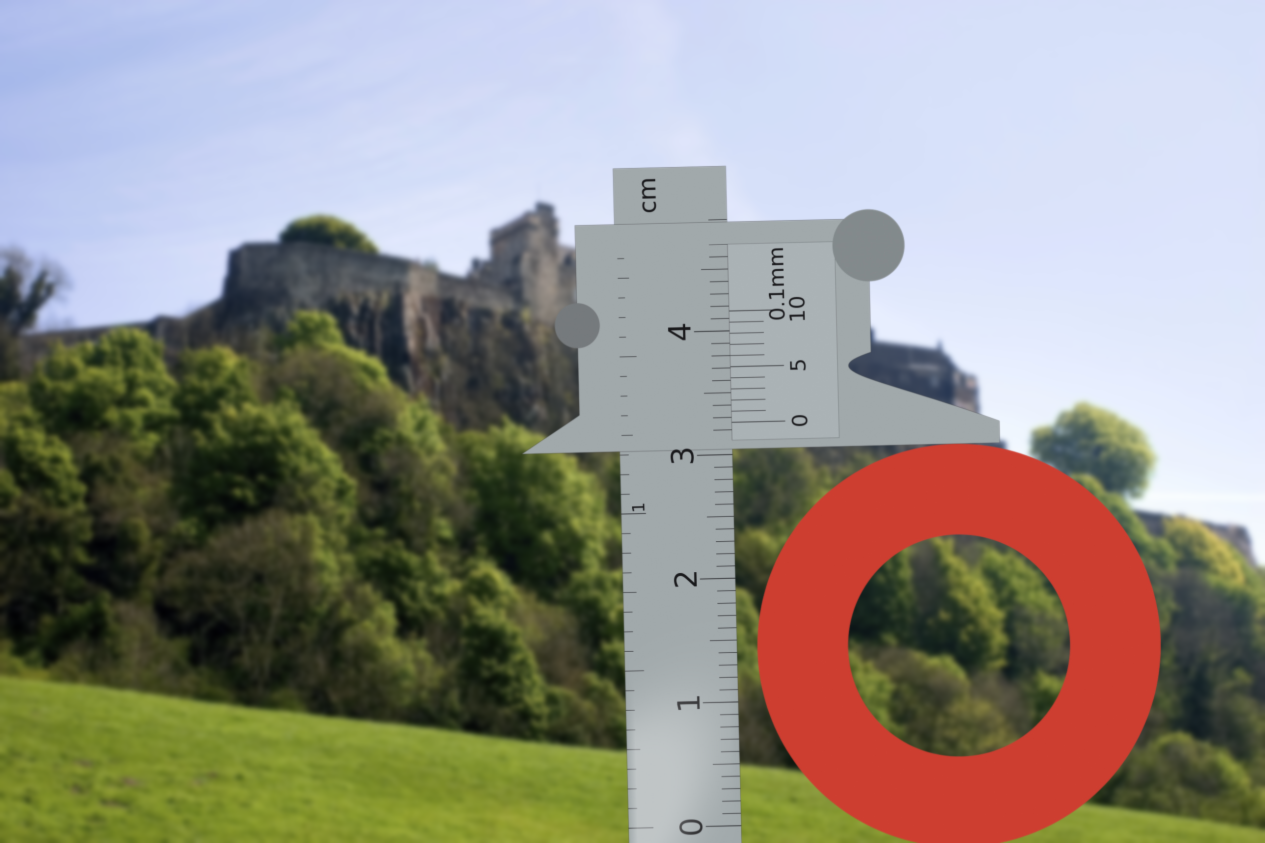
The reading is 32.6 (mm)
